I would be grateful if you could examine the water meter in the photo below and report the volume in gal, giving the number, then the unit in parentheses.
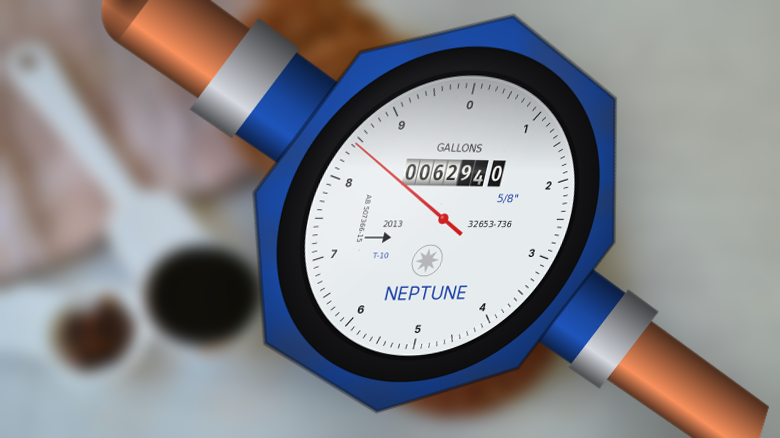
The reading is 62938.4 (gal)
